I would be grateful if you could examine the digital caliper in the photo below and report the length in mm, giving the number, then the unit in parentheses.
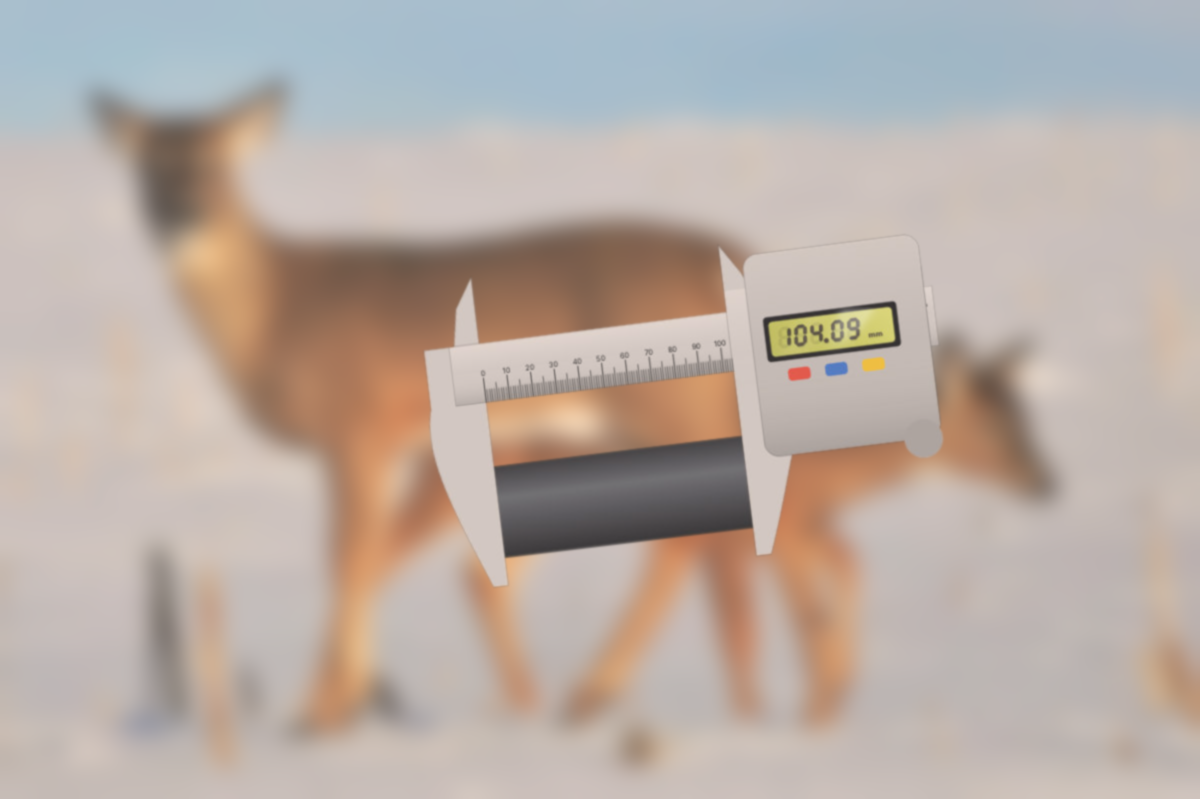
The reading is 104.09 (mm)
